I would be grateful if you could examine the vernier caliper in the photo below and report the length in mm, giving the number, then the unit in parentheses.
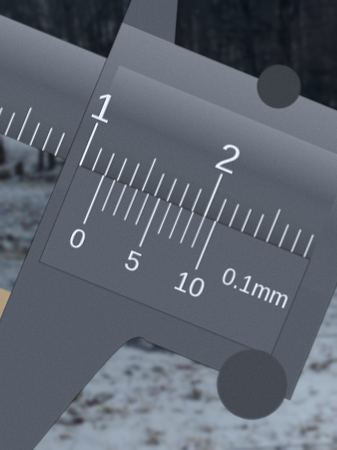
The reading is 11.9 (mm)
